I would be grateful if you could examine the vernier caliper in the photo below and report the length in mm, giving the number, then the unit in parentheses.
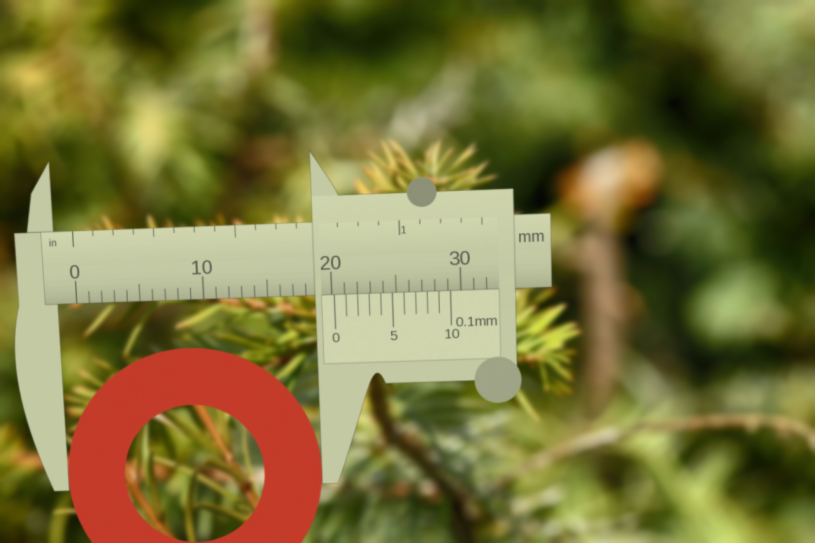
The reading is 20.2 (mm)
